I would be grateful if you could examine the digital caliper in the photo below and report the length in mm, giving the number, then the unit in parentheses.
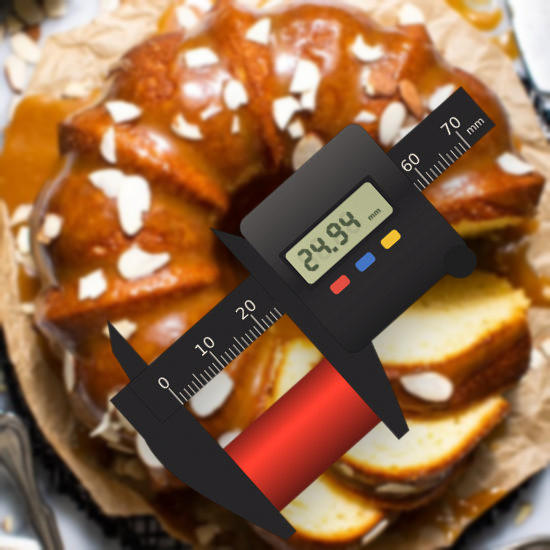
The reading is 24.94 (mm)
